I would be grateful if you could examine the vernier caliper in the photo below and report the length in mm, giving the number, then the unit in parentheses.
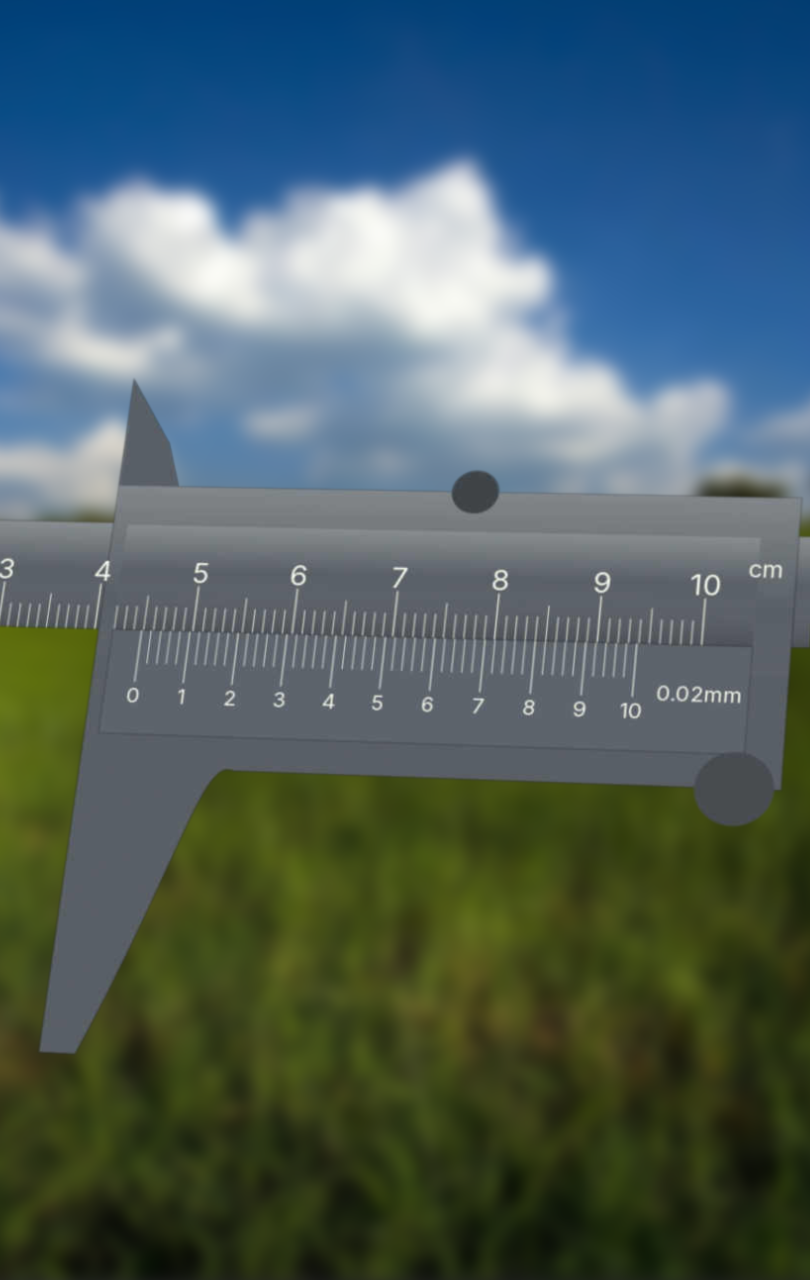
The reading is 44.8 (mm)
